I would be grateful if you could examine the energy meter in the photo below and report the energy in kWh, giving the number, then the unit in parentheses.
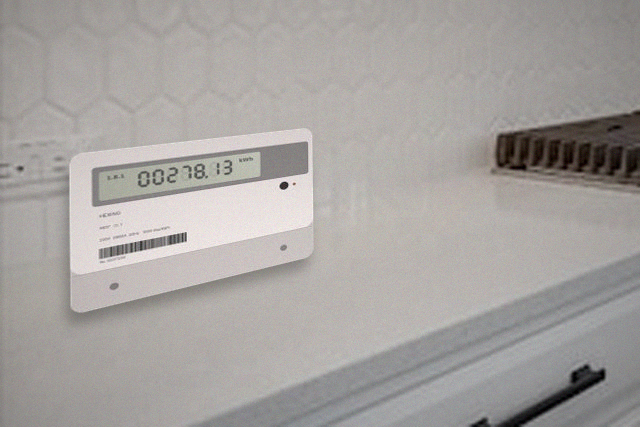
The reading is 278.13 (kWh)
